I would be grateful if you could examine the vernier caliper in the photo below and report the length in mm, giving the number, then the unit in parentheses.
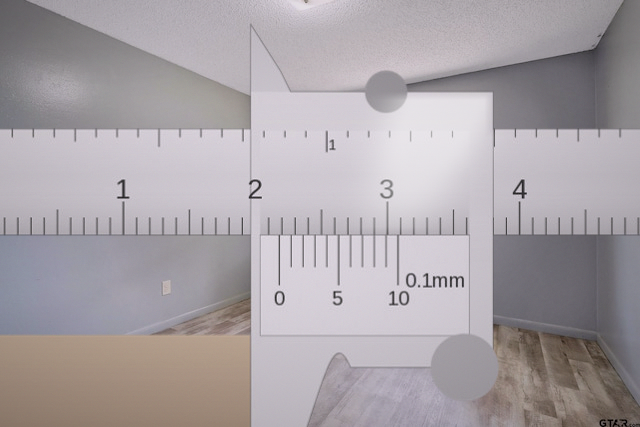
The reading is 21.8 (mm)
